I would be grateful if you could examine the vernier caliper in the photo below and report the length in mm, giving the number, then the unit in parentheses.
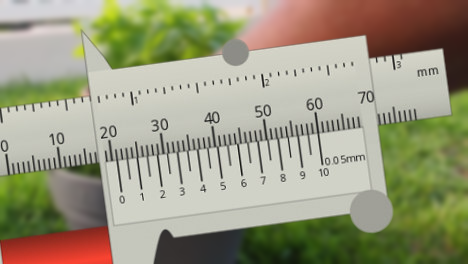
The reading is 21.0 (mm)
